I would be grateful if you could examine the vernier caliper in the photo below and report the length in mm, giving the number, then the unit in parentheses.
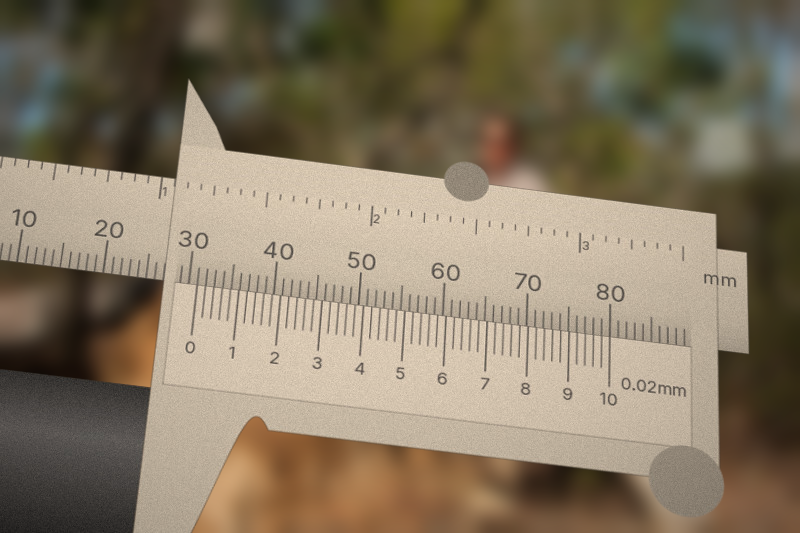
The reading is 31.0 (mm)
